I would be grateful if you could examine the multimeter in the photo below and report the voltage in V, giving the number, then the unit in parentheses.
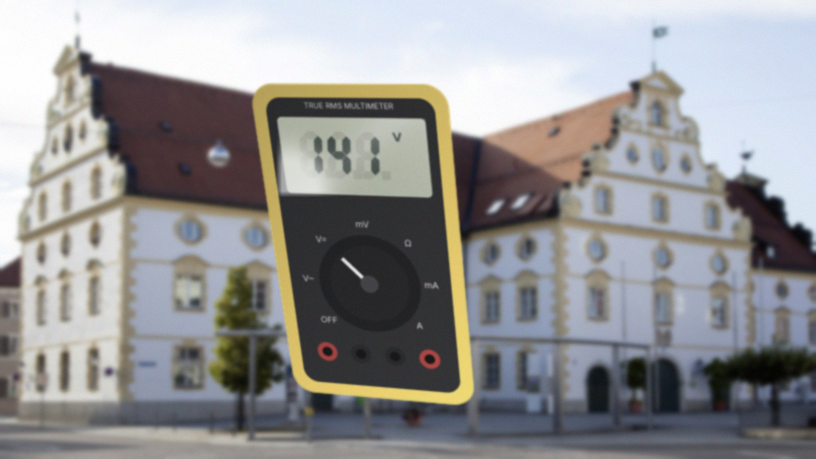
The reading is 141 (V)
